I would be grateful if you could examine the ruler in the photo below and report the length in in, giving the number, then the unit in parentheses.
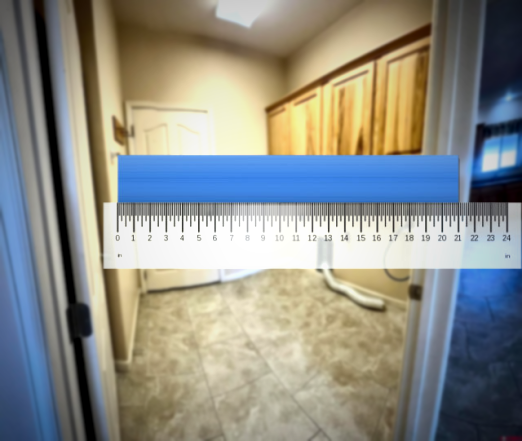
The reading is 21 (in)
